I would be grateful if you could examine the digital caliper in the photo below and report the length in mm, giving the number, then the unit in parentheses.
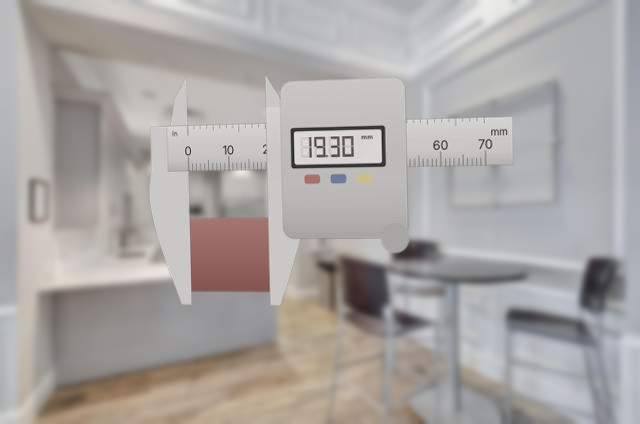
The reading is 19.30 (mm)
